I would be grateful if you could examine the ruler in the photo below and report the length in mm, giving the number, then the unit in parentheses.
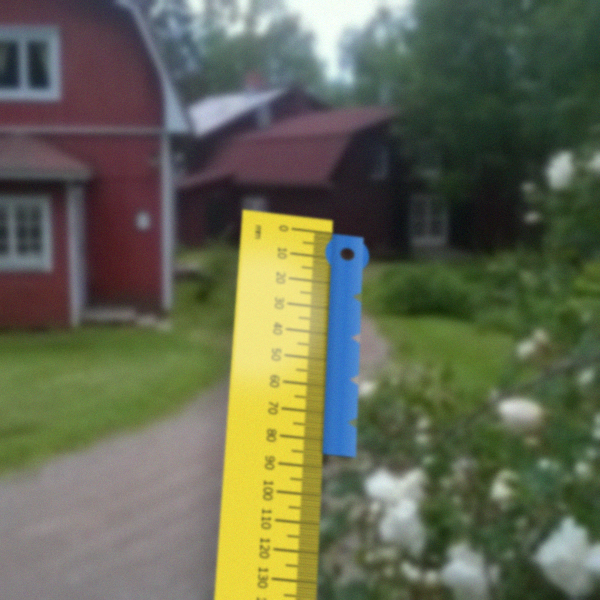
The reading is 85 (mm)
